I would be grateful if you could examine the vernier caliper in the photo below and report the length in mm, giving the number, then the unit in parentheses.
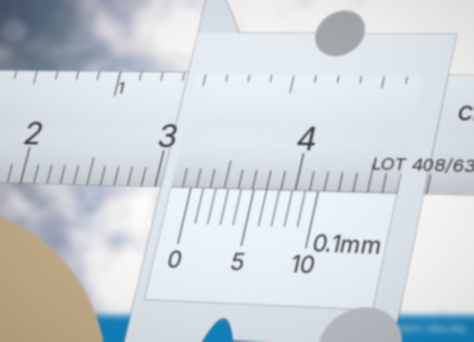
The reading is 32.6 (mm)
